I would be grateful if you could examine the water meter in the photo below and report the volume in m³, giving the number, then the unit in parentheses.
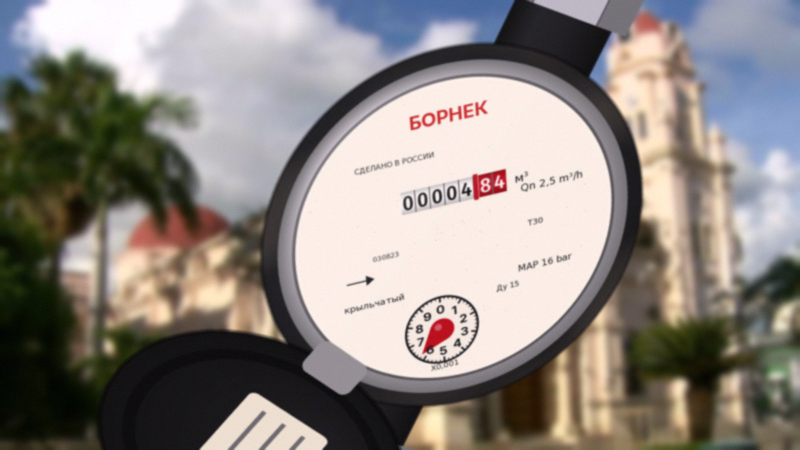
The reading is 4.846 (m³)
